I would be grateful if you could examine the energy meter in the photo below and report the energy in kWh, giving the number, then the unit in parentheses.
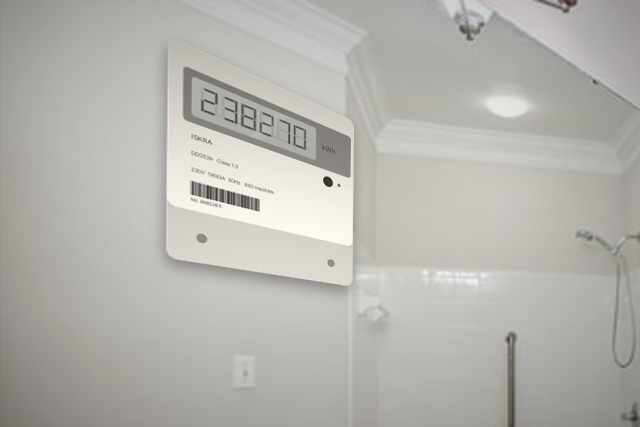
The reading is 238270 (kWh)
